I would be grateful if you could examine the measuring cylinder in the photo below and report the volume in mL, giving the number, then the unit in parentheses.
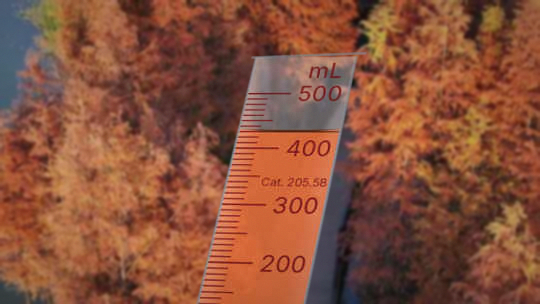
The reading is 430 (mL)
